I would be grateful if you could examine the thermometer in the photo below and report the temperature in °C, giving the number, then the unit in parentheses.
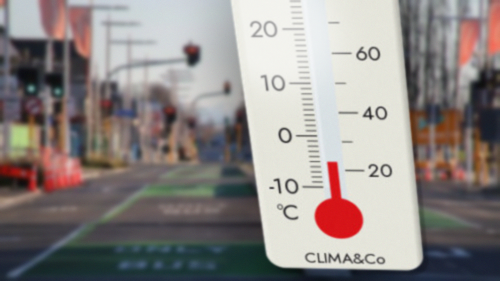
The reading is -5 (°C)
